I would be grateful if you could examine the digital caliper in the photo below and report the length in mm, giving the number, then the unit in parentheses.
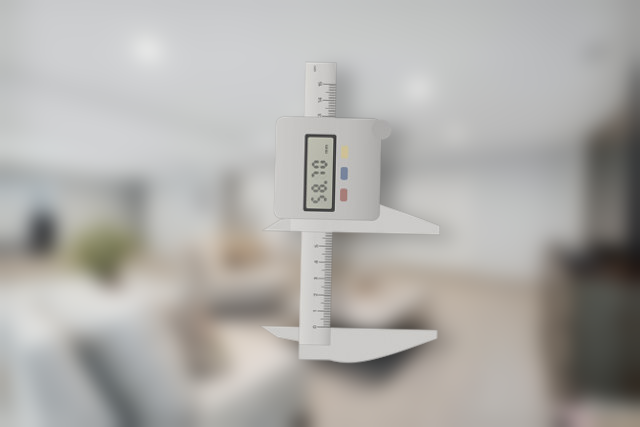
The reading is 58.70 (mm)
